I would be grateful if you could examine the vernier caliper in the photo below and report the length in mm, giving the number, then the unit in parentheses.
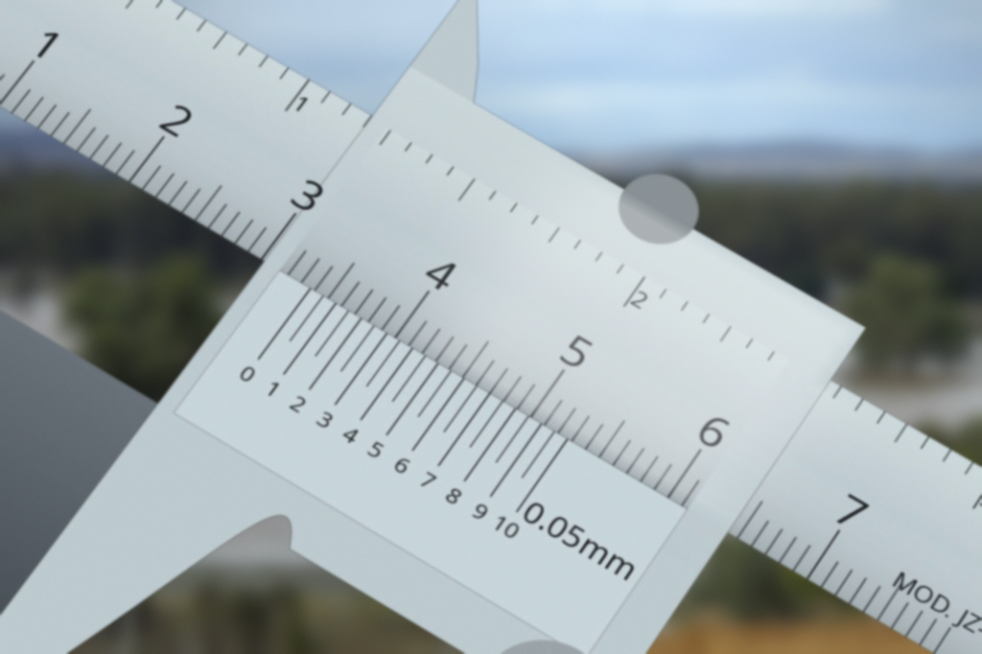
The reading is 33.7 (mm)
